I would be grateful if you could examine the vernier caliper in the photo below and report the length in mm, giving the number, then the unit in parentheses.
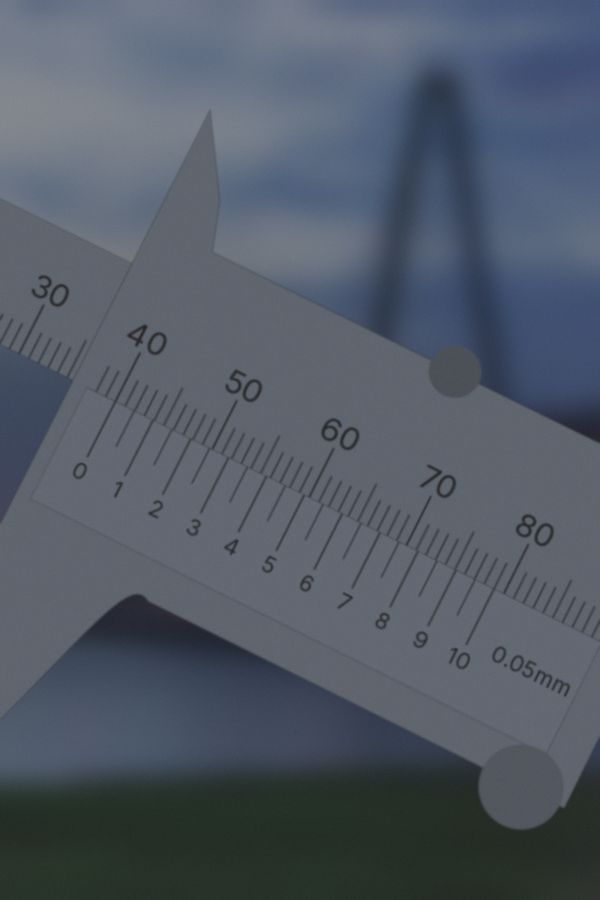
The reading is 40.0 (mm)
